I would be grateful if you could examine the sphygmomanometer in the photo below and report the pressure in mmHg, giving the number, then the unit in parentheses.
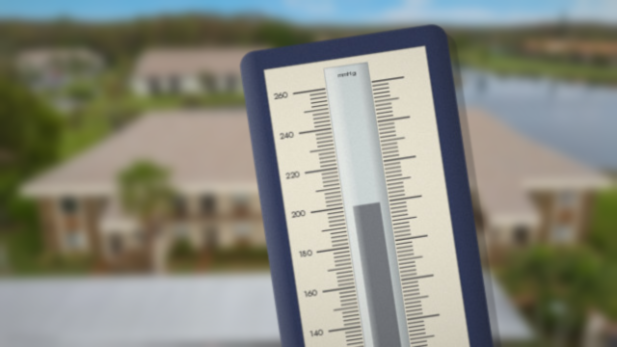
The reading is 200 (mmHg)
